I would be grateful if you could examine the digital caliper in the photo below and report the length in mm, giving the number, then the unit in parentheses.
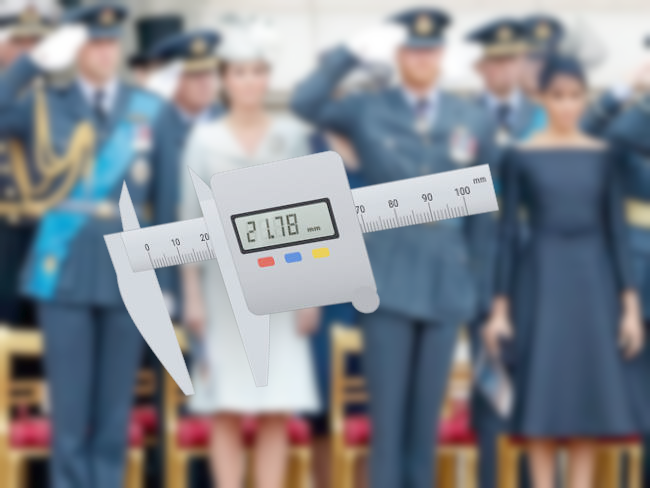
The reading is 21.78 (mm)
